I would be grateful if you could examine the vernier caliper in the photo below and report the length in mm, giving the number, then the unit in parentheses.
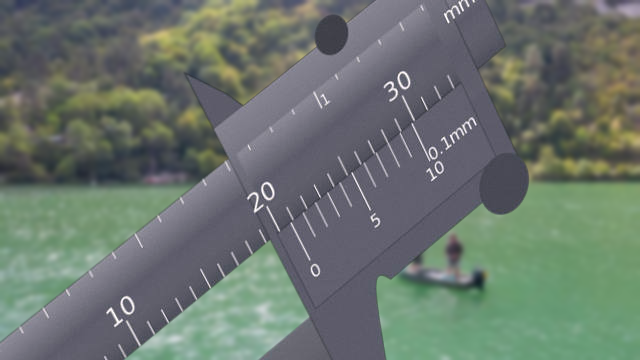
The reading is 20.8 (mm)
